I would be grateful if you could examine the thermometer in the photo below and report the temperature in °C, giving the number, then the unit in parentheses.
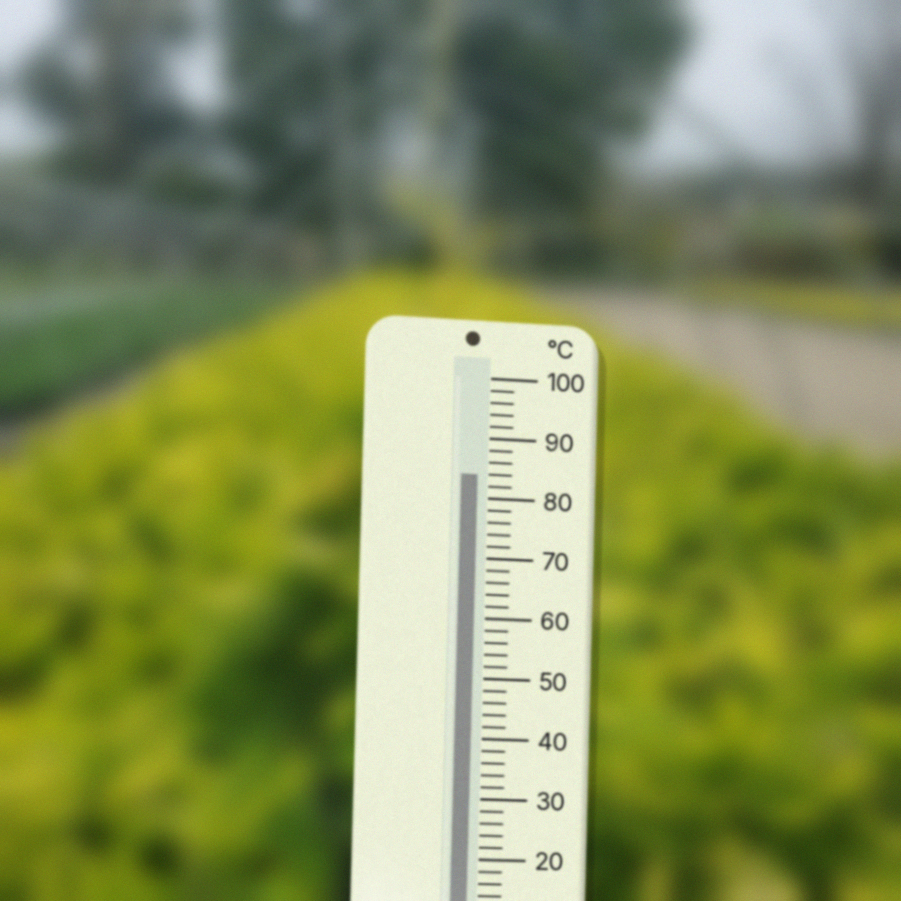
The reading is 84 (°C)
